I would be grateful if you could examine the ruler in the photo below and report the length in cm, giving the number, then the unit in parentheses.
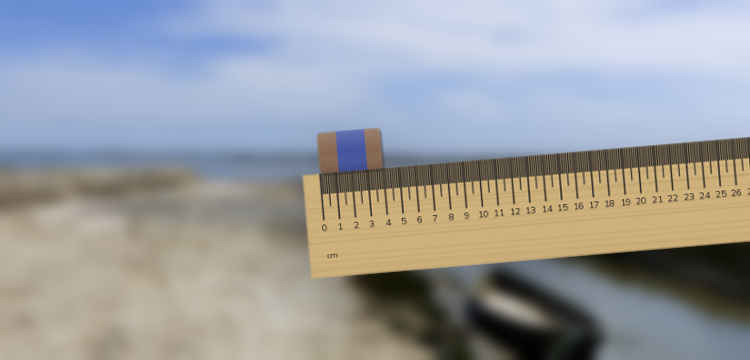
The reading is 4 (cm)
